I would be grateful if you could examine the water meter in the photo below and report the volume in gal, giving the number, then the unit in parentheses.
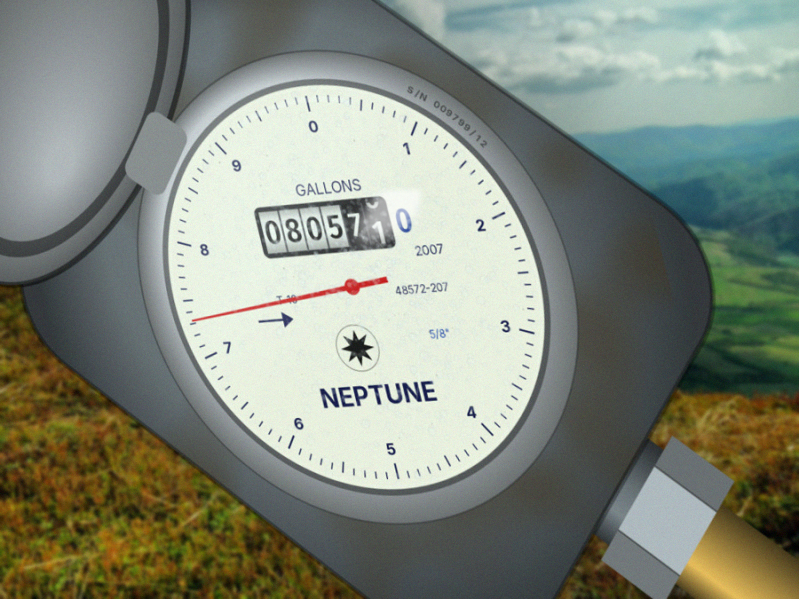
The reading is 805707.3 (gal)
